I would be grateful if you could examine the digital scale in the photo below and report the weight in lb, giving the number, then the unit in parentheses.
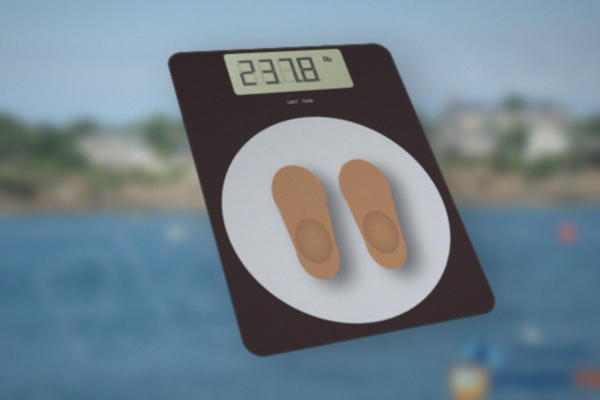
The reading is 237.8 (lb)
